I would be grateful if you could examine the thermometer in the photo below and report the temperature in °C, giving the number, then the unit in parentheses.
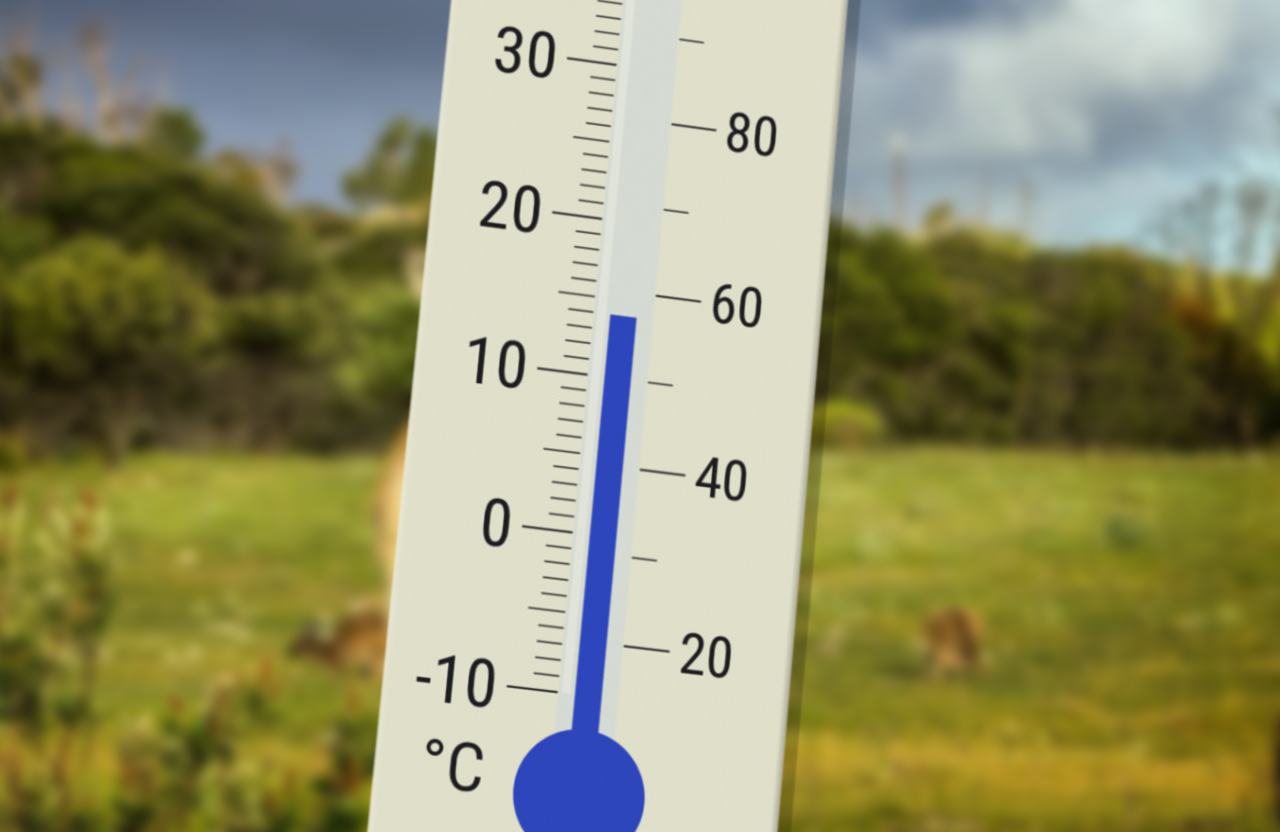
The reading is 14 (°C)
